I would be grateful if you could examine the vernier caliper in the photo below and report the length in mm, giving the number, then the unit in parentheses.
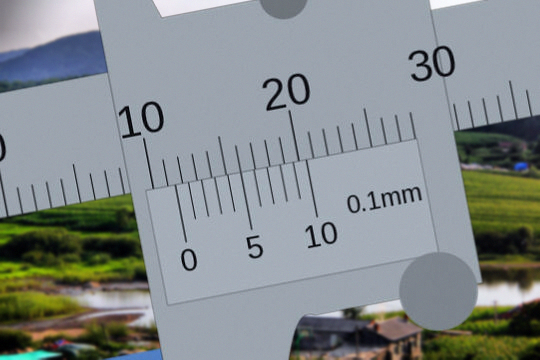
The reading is 11.5 (mm)
